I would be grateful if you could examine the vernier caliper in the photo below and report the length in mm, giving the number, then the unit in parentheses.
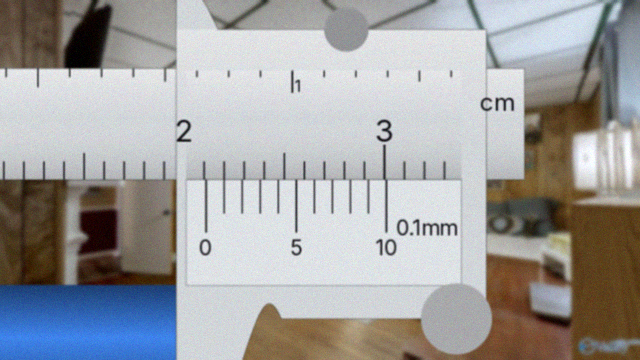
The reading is 21.1 (mm)
